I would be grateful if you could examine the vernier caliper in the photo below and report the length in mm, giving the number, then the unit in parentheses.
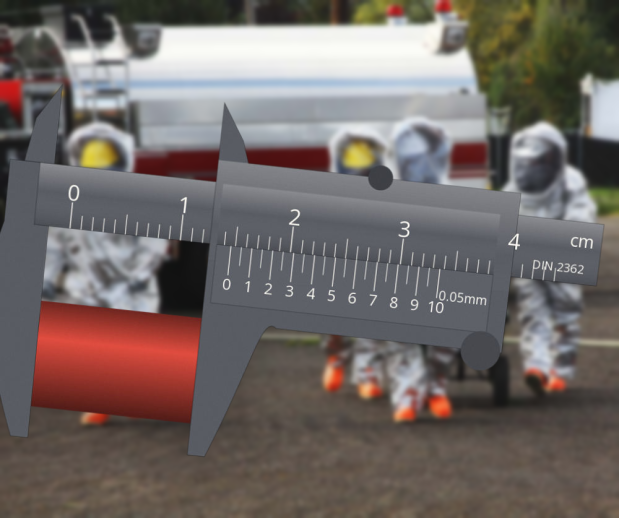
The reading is 14.6 (mm)
